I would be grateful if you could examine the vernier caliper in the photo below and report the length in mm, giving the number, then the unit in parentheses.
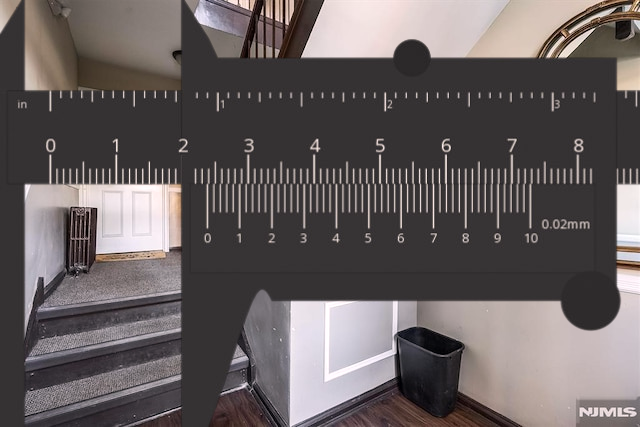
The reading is 23.8 (mm)
